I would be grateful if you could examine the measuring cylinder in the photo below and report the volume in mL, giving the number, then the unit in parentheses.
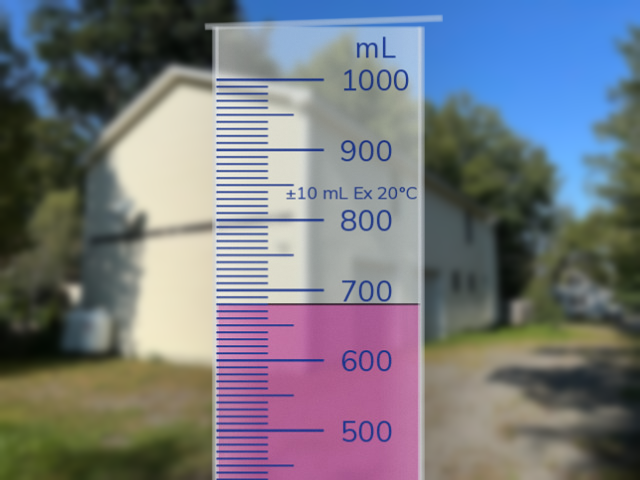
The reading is 680 (mL)
